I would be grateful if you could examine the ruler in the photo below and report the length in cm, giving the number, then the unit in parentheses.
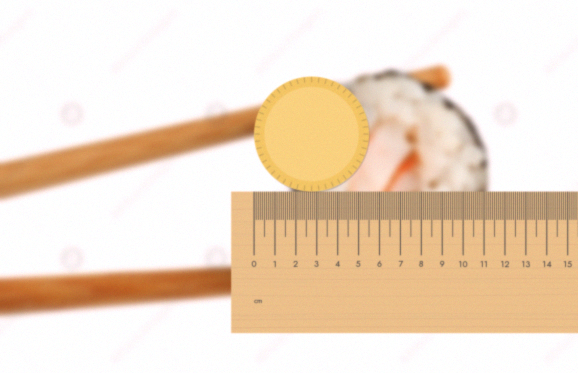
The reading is 5.5 (cm)
